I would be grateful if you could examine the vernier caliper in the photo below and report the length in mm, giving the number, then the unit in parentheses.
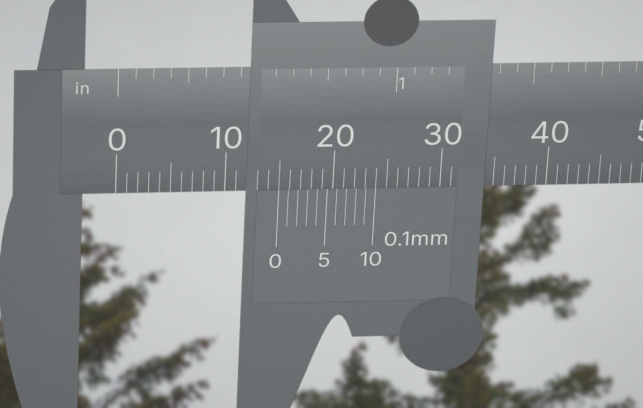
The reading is 15.0 (mm)
